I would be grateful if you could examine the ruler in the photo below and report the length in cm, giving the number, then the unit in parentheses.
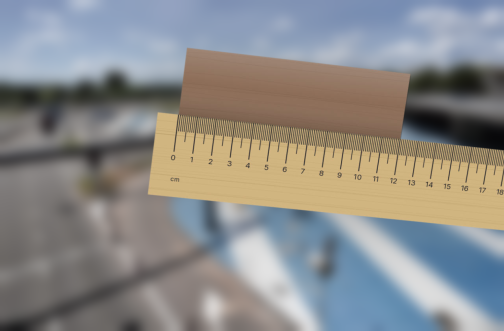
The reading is 12 (cm)
